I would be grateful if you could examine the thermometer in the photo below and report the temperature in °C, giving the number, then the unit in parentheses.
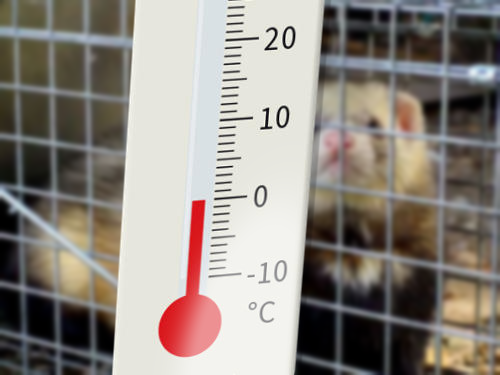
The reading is 0 (°C)
